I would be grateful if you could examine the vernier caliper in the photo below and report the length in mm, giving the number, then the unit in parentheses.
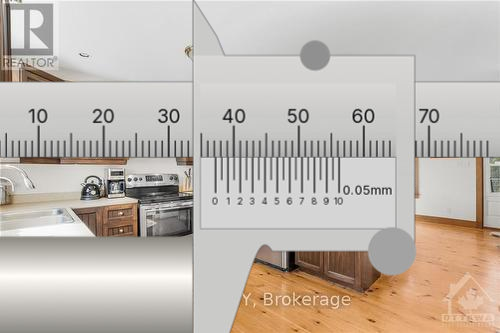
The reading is 37.2 (mm)
